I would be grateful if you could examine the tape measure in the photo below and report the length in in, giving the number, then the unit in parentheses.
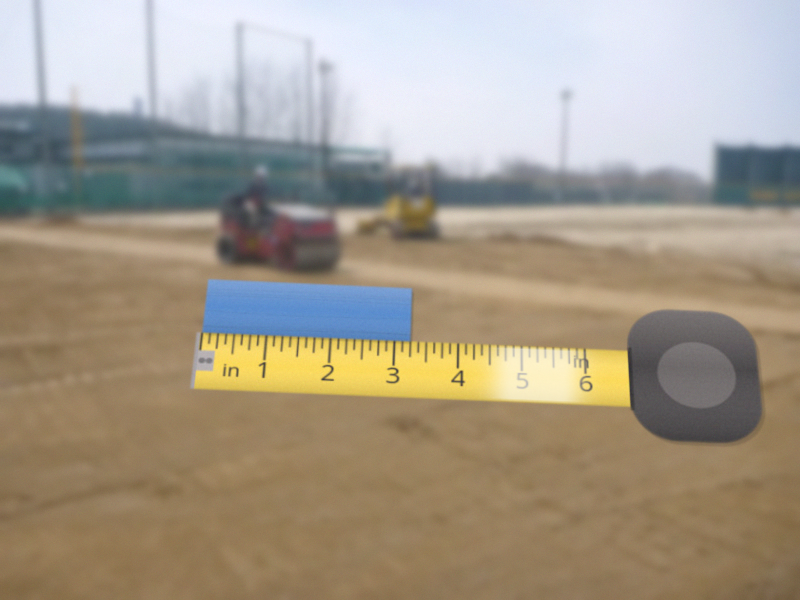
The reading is 3.25 (in)
